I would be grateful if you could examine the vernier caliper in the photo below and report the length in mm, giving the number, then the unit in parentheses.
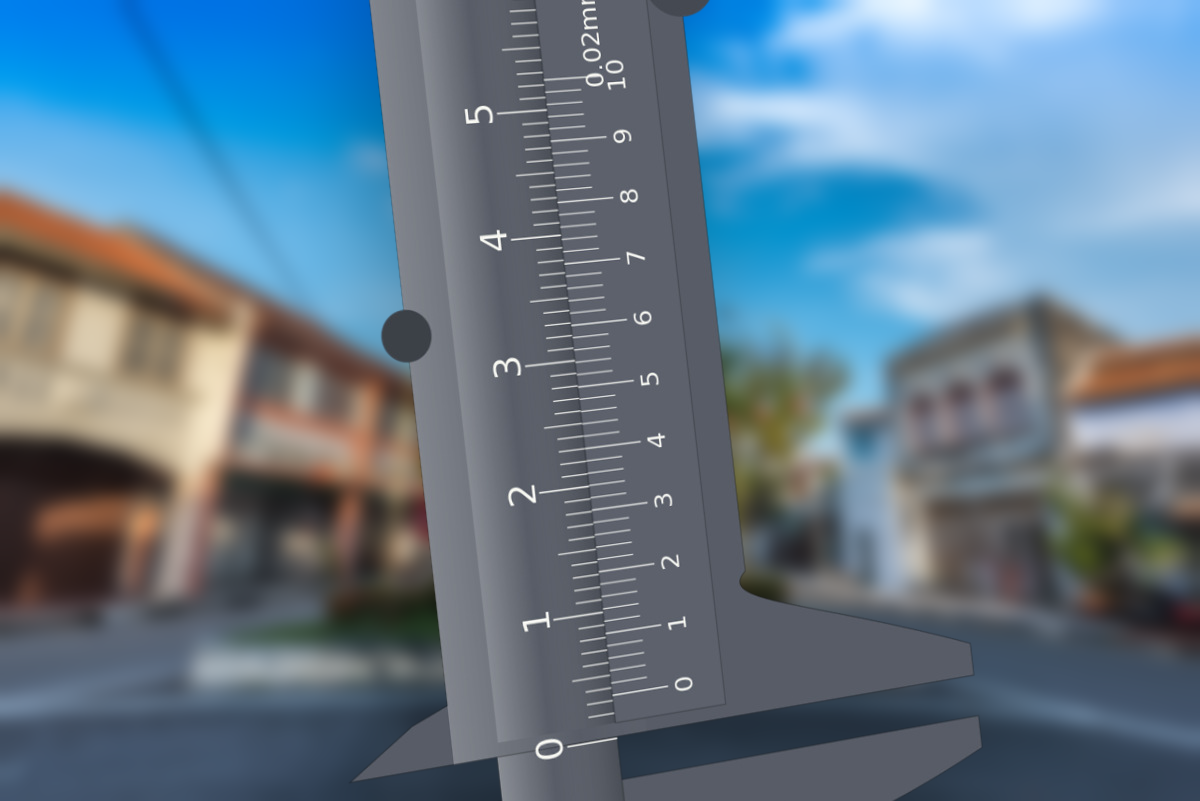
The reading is 3.4 (mm)
